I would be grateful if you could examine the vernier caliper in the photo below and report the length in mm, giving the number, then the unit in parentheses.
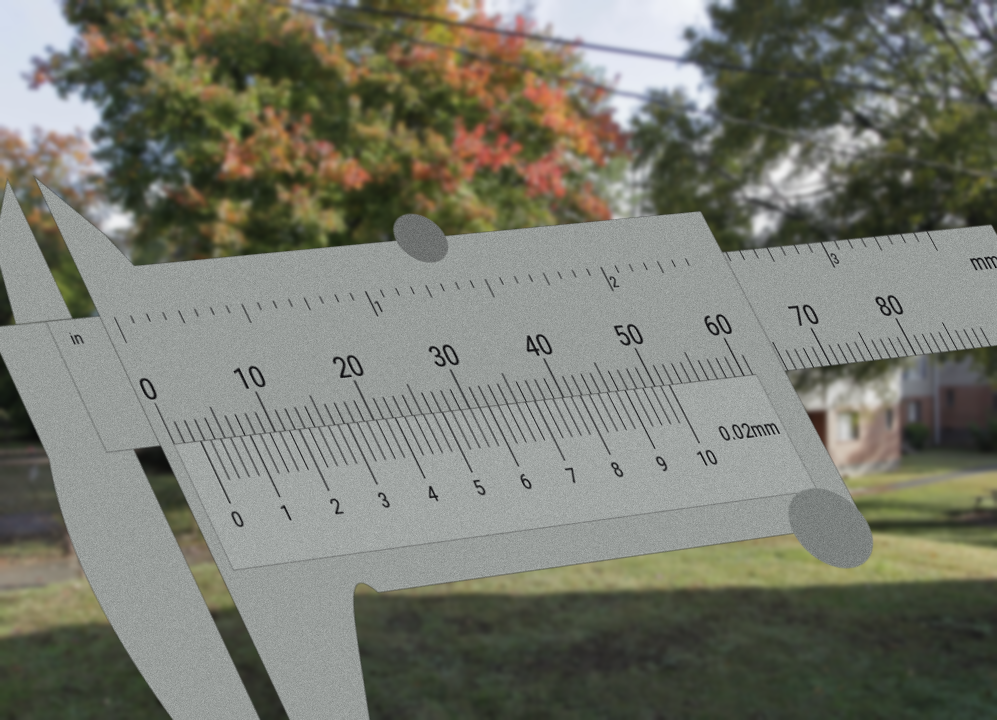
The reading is 2.6 (mm)
